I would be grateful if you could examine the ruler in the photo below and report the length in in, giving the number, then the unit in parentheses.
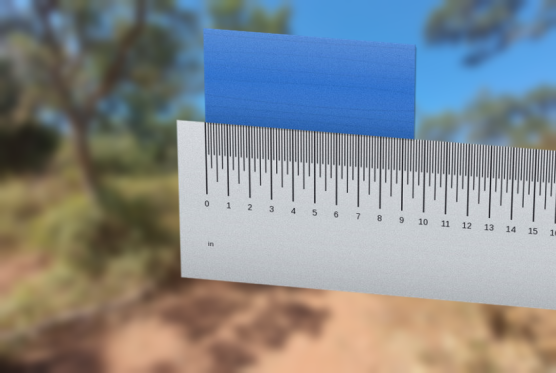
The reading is 9.5 (in)
